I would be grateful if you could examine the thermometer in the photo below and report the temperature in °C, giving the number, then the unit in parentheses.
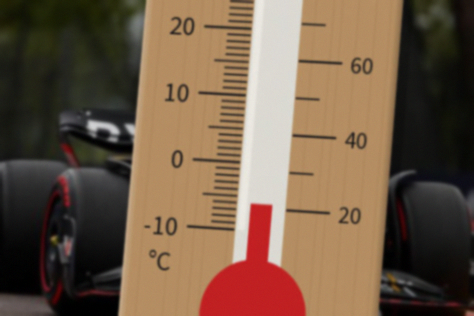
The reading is -6 (°C)
